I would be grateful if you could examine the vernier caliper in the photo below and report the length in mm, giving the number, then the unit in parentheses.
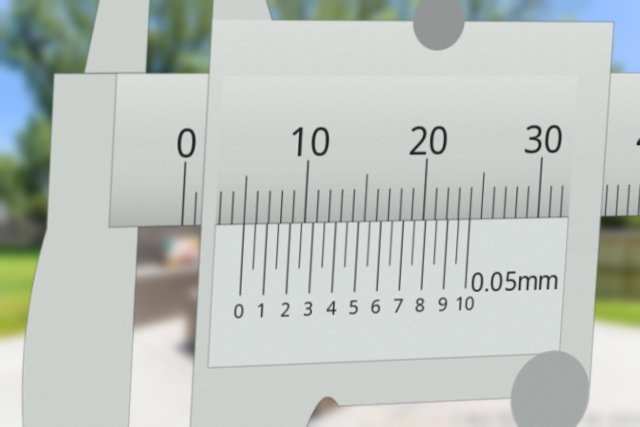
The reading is 5.0 (mm)
